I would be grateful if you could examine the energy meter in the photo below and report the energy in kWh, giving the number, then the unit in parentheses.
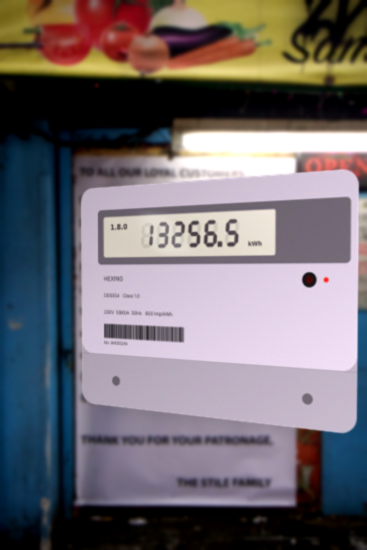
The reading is 13256.5 (kWh)
